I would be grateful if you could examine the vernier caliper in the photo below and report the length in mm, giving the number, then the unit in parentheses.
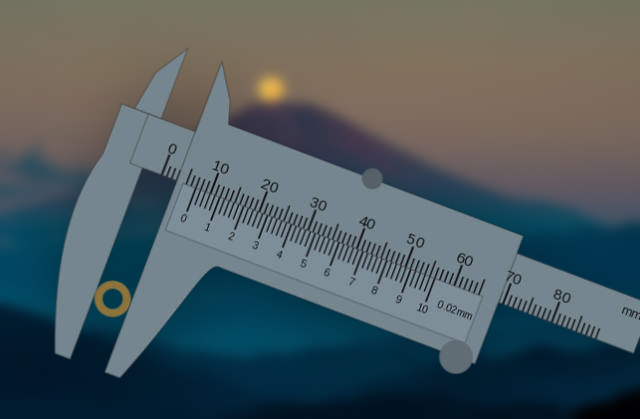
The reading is 7.0 (mm)
